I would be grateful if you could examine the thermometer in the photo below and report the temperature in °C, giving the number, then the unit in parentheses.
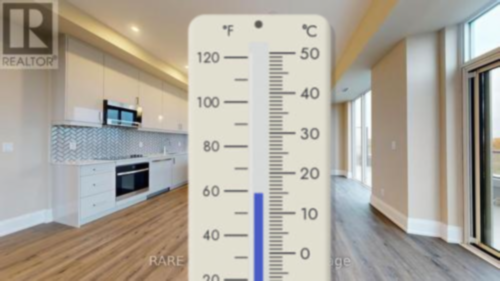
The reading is 15 (°C)
